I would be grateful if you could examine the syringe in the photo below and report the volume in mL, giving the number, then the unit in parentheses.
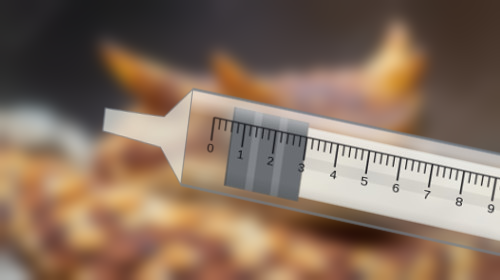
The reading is 0.6 (mL)
